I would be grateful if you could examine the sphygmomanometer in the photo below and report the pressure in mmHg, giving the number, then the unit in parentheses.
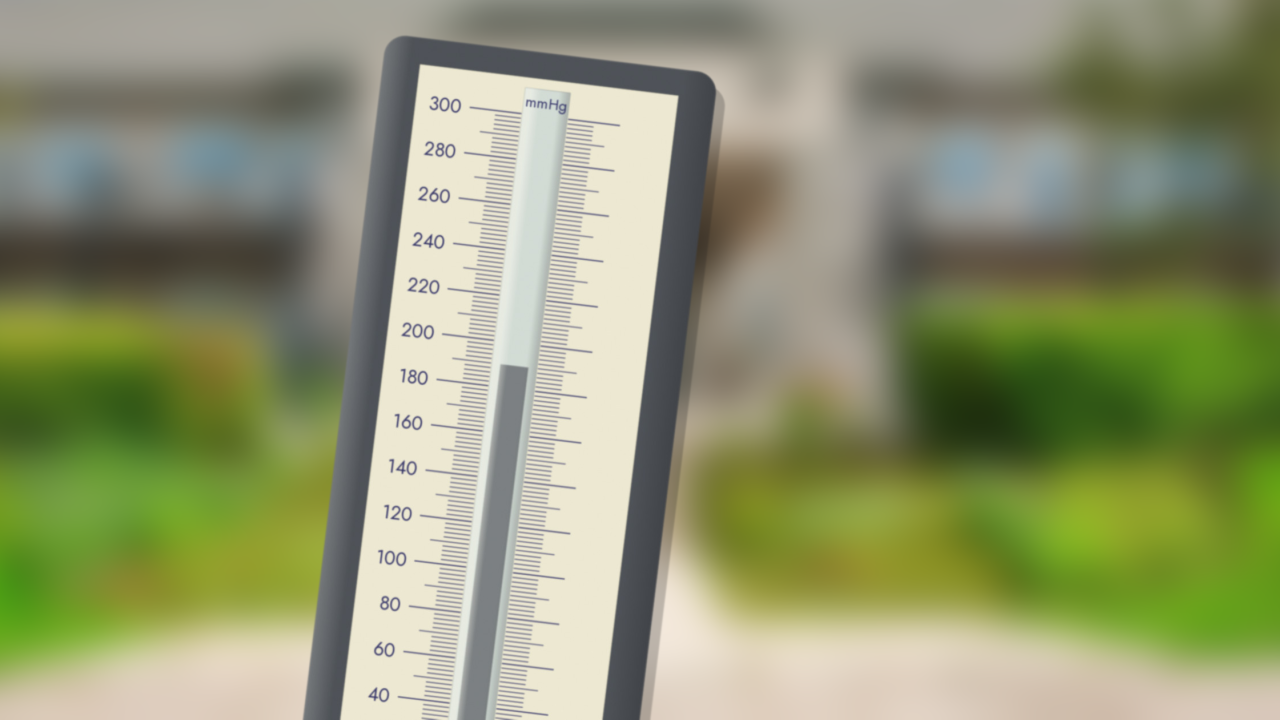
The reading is 190 (mmHg)
